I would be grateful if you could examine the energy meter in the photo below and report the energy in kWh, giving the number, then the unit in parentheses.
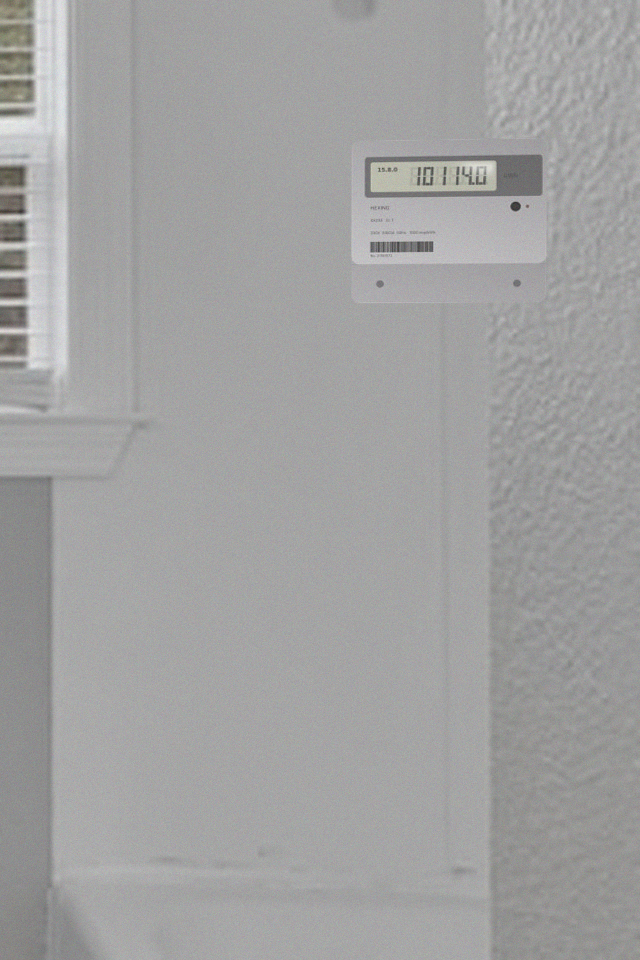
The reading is 10114.0 (kWh)
